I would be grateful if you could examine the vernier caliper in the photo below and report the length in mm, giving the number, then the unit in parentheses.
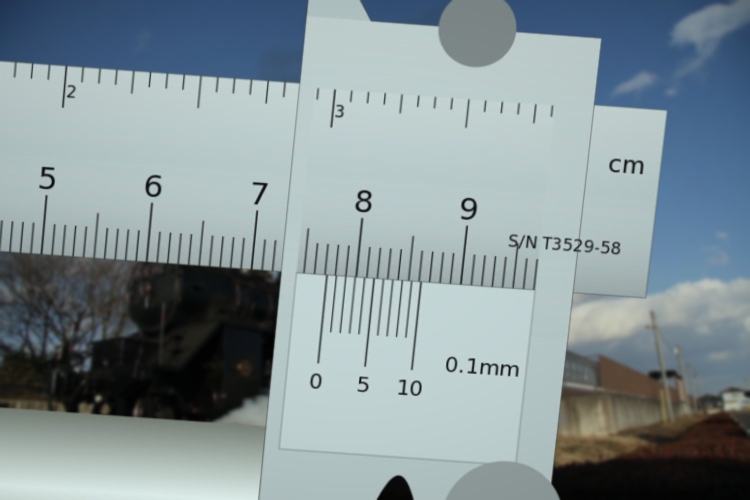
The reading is 77.2 (mm)
